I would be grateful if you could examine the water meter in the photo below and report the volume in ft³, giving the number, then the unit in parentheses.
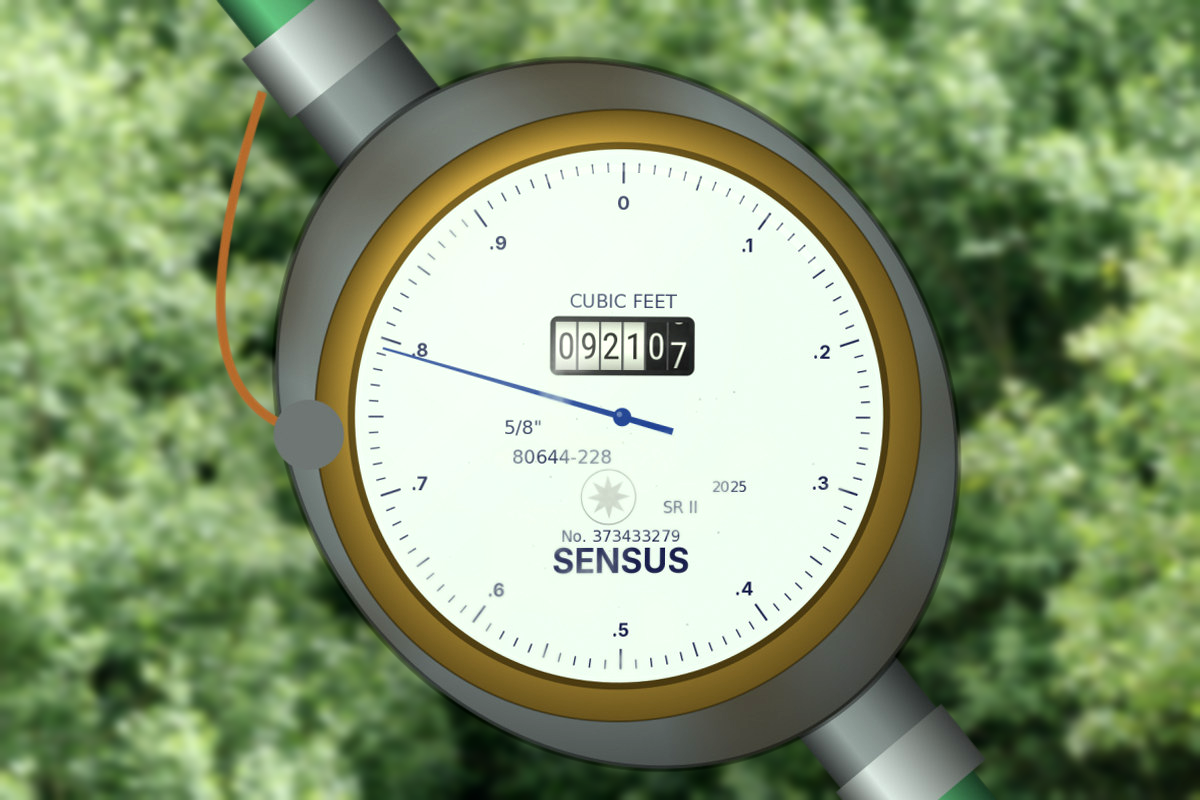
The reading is 92106.79 (ft³)
